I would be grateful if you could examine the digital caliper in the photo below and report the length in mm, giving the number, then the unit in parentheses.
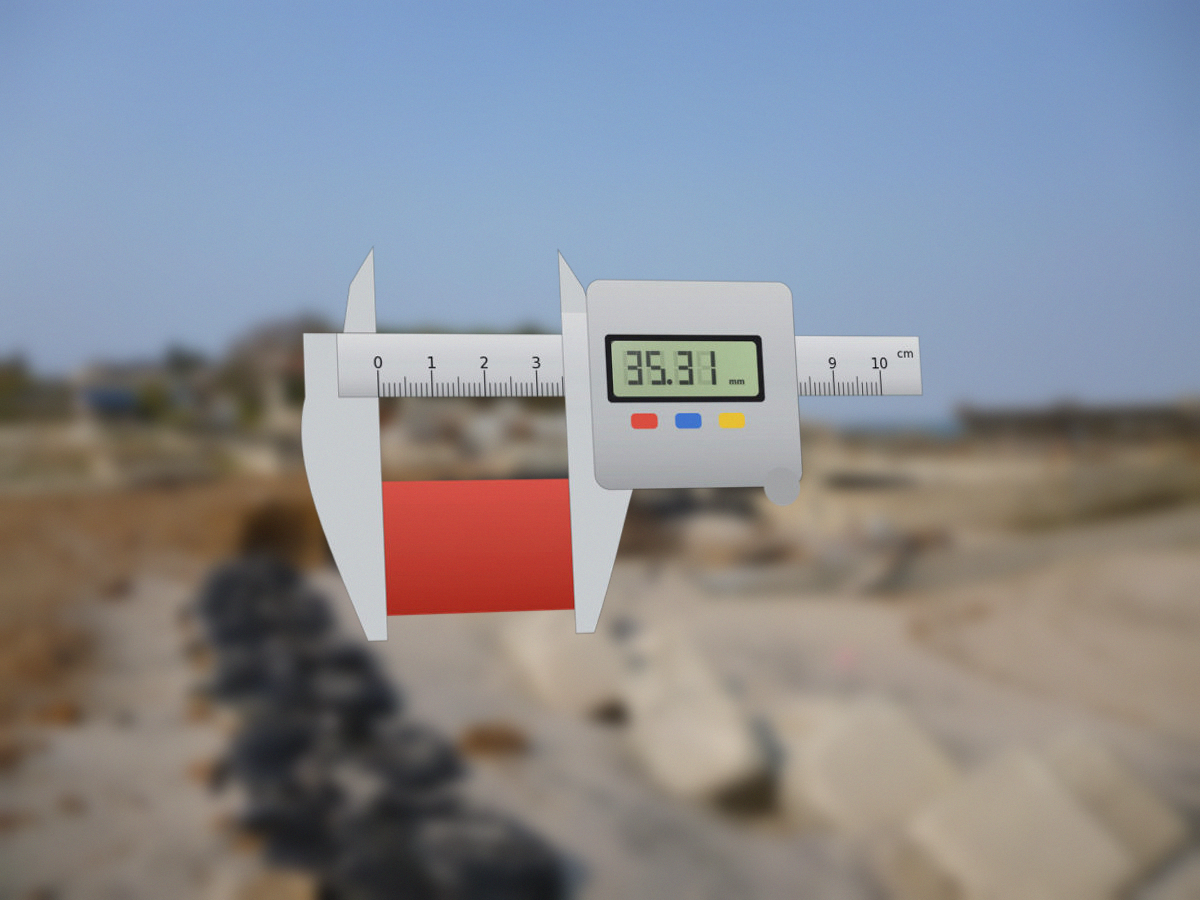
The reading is 35.31 (mm)
